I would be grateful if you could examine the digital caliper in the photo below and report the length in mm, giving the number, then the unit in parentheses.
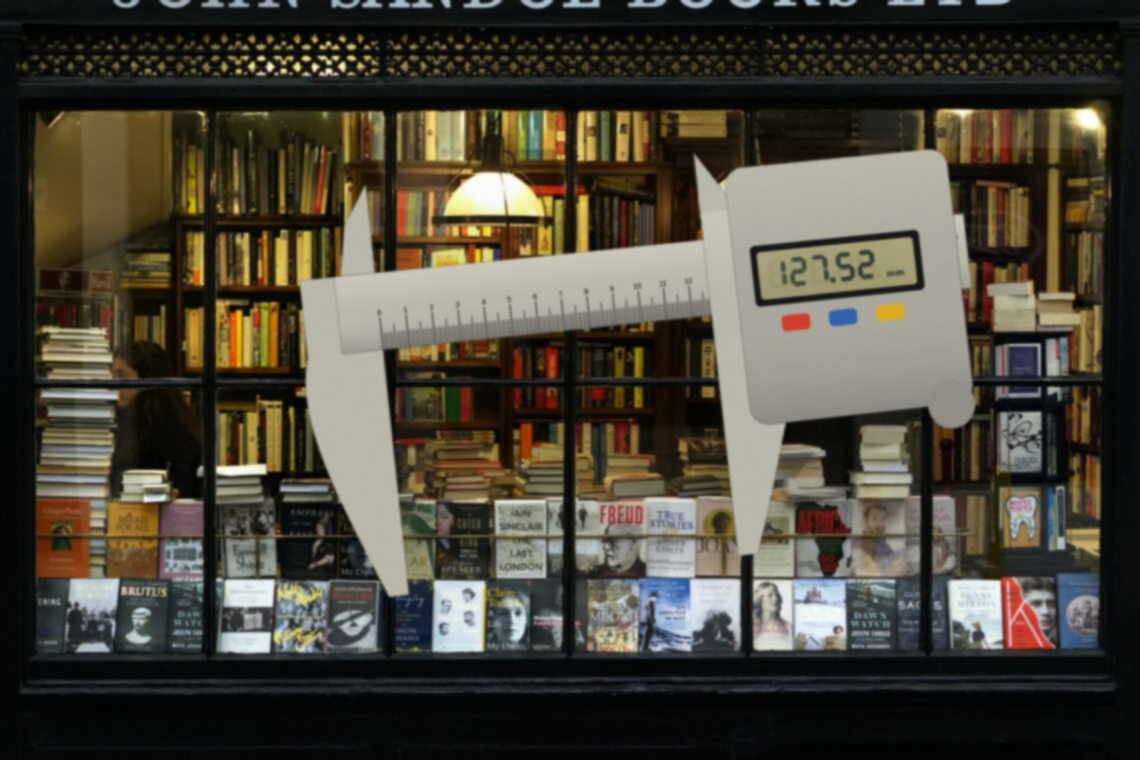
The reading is 127.52 (mm)
